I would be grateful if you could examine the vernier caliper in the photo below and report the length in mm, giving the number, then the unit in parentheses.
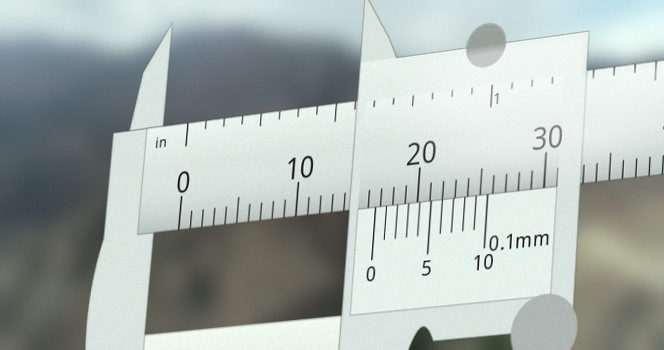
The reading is 16.6 (mm)
